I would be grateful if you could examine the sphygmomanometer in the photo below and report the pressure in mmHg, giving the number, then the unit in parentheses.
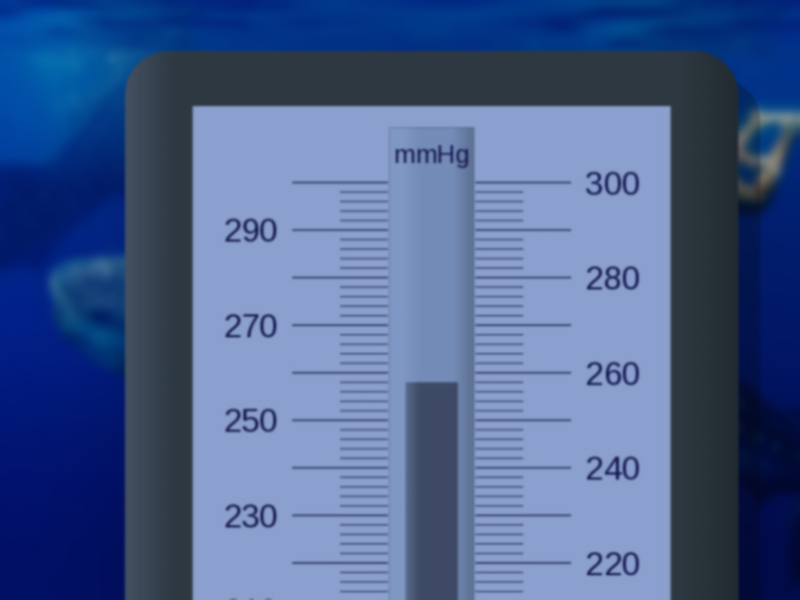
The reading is 258 (mmHg)
